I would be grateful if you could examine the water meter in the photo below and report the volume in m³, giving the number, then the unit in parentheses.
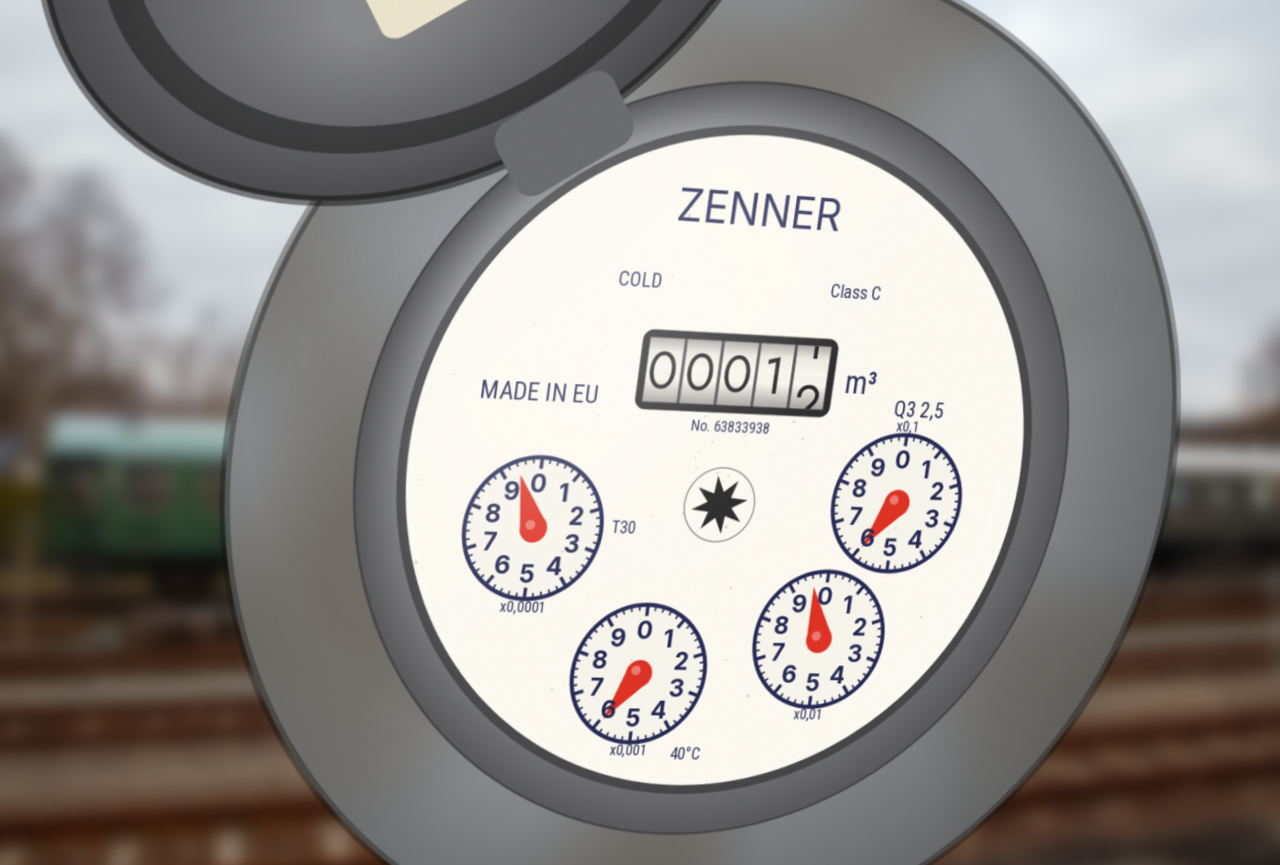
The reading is 11.5959 (m³)
